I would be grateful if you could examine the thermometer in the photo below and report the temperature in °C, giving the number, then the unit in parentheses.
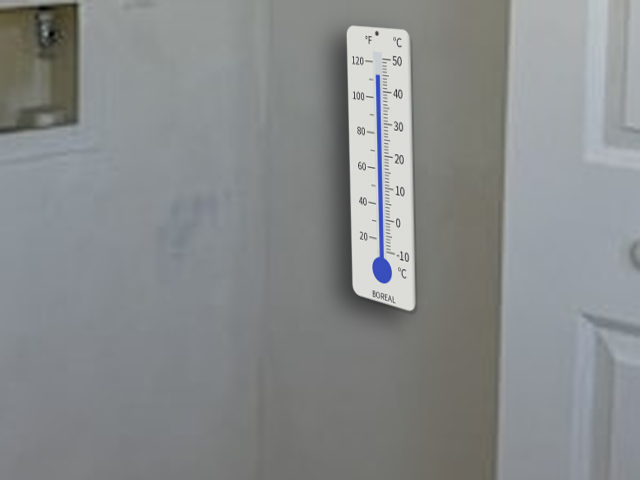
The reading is 45 (°C)
